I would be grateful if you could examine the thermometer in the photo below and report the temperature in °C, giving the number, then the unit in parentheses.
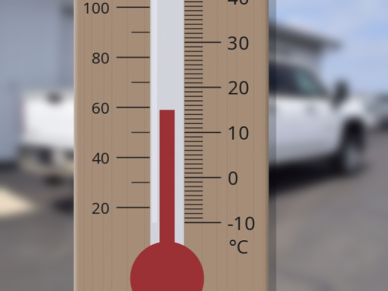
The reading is 15 (°C)
